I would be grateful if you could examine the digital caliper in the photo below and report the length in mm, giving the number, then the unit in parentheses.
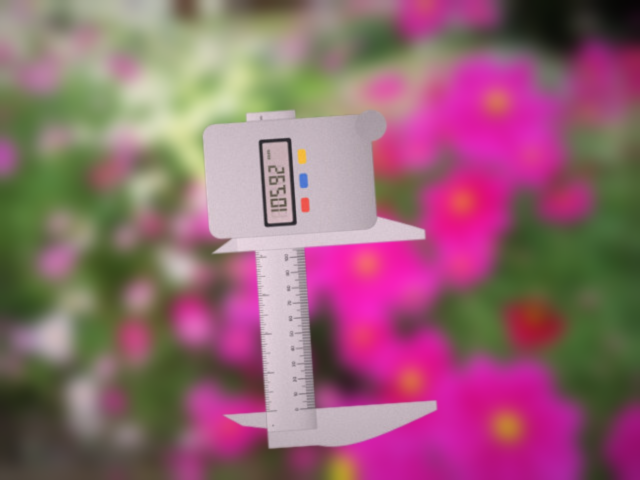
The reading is 105.92 (mm)
